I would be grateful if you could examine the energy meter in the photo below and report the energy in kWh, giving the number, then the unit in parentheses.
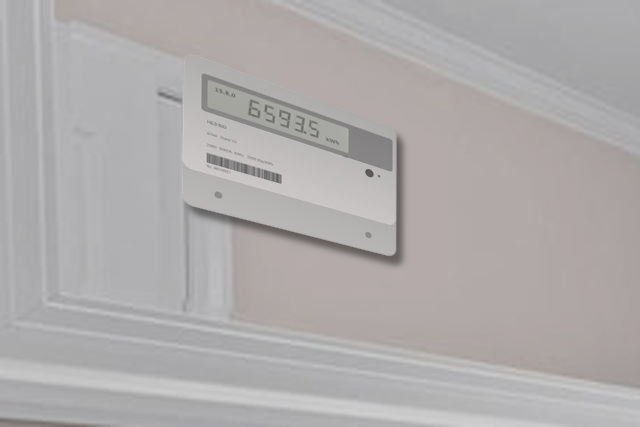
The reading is 6593.5 (kWh)
